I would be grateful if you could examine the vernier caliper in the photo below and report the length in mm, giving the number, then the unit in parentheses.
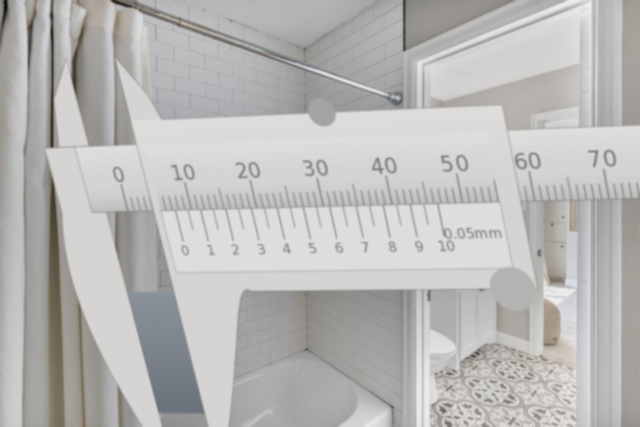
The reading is 7.5 (mm)
